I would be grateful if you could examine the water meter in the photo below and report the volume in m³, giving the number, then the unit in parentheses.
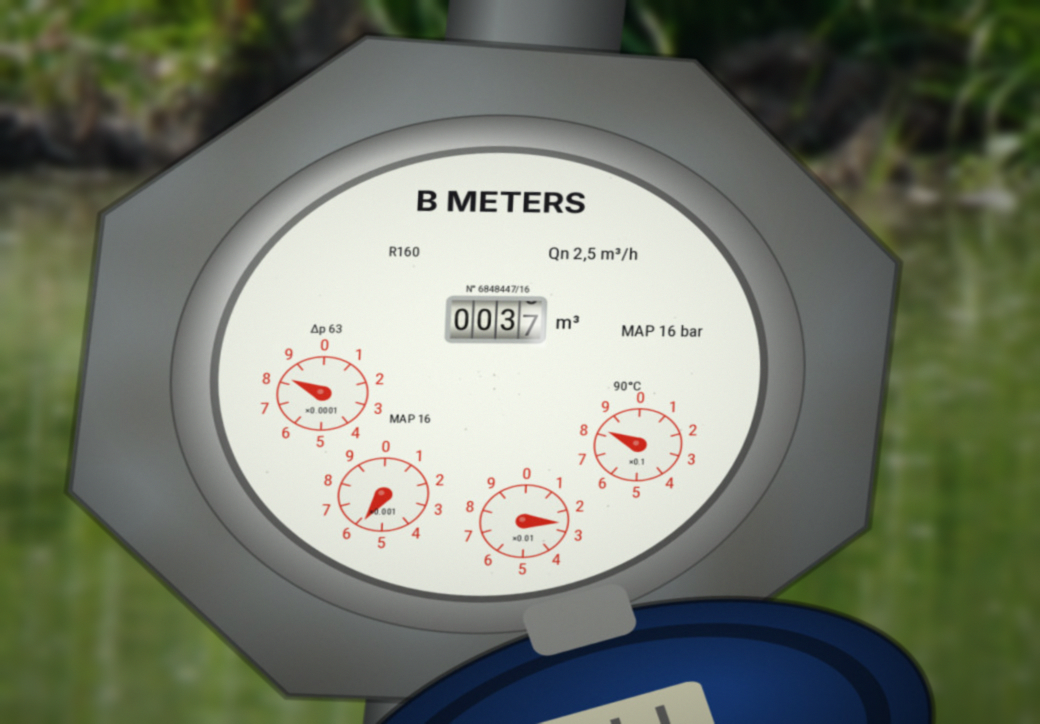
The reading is 36.8258 (m³)
